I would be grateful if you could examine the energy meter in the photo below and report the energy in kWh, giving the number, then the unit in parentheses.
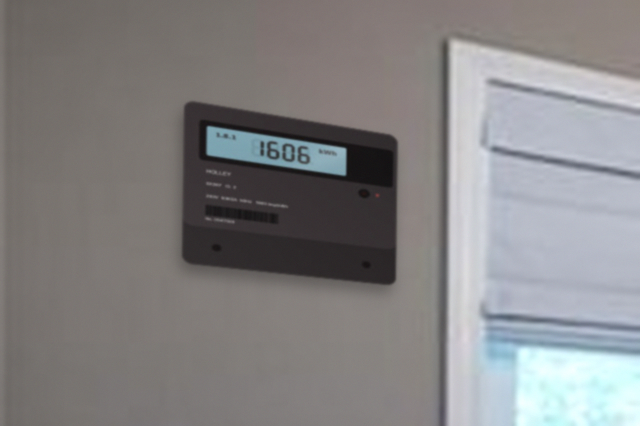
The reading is 1606 (kWh)
